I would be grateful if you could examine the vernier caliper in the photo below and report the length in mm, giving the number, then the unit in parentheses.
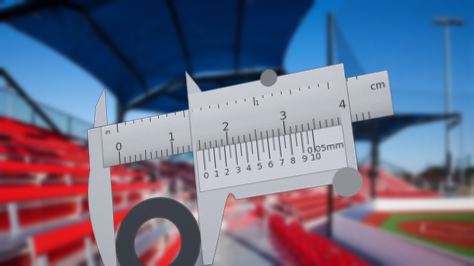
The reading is 15.6 (mm)
